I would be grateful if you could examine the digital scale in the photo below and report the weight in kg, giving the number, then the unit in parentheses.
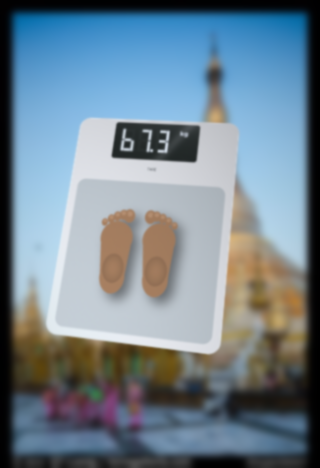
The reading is 67.3 (kg)
